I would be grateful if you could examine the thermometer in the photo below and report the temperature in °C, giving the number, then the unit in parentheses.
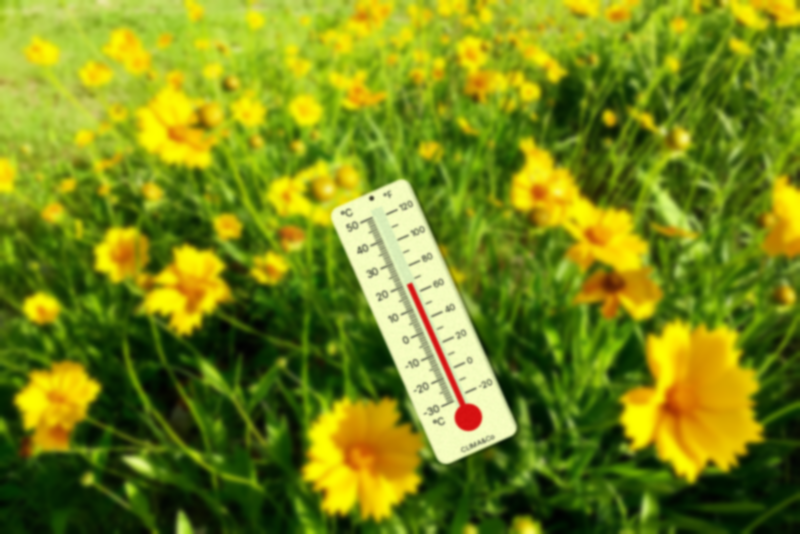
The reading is 20 (°C)
